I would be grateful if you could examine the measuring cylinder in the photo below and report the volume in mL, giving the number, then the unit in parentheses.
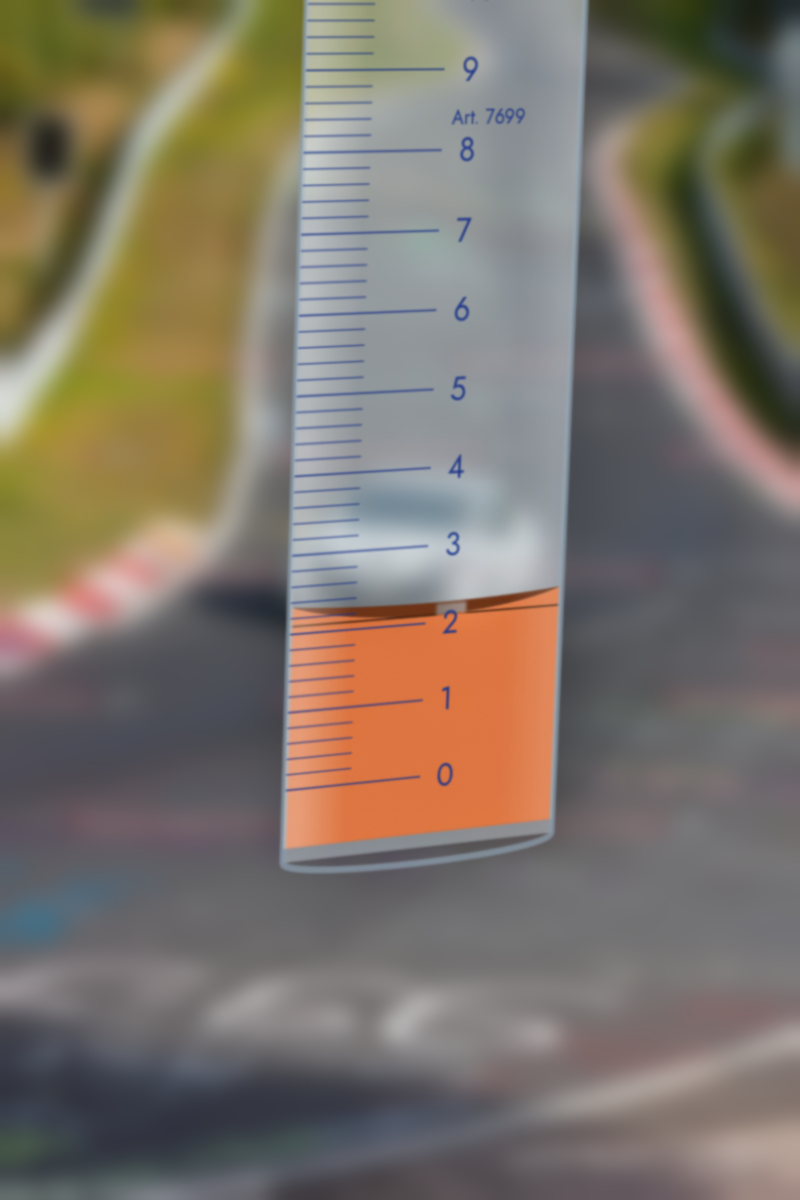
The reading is 2.1 (mL)
